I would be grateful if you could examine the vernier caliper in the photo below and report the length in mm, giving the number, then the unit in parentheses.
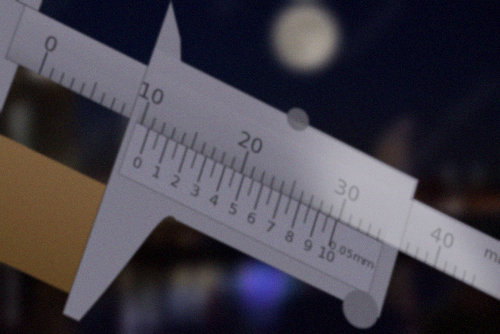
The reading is 10.8 (mm)
